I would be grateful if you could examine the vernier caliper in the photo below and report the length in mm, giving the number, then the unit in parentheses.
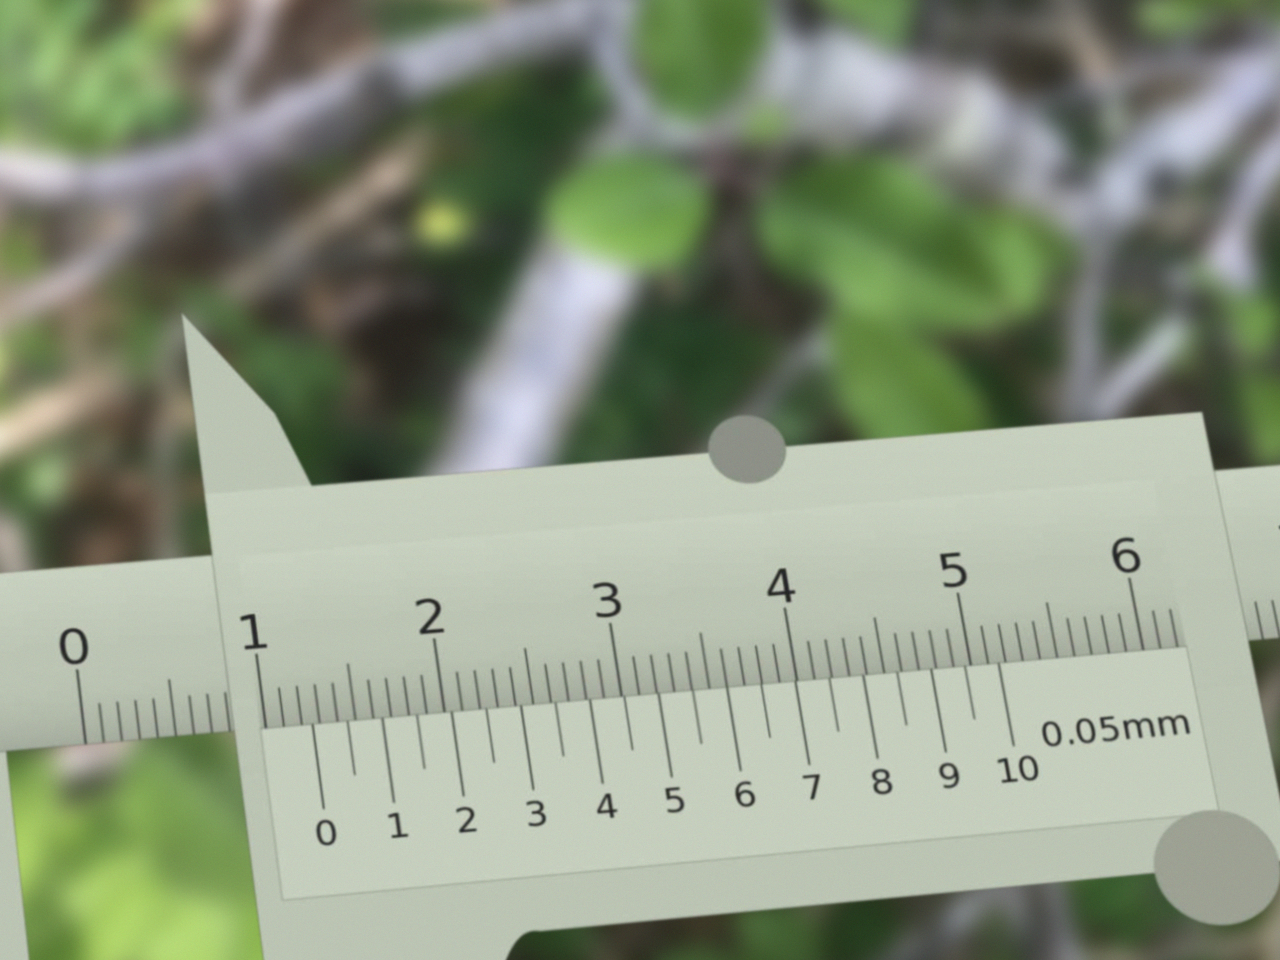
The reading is 12.6 (mm)
